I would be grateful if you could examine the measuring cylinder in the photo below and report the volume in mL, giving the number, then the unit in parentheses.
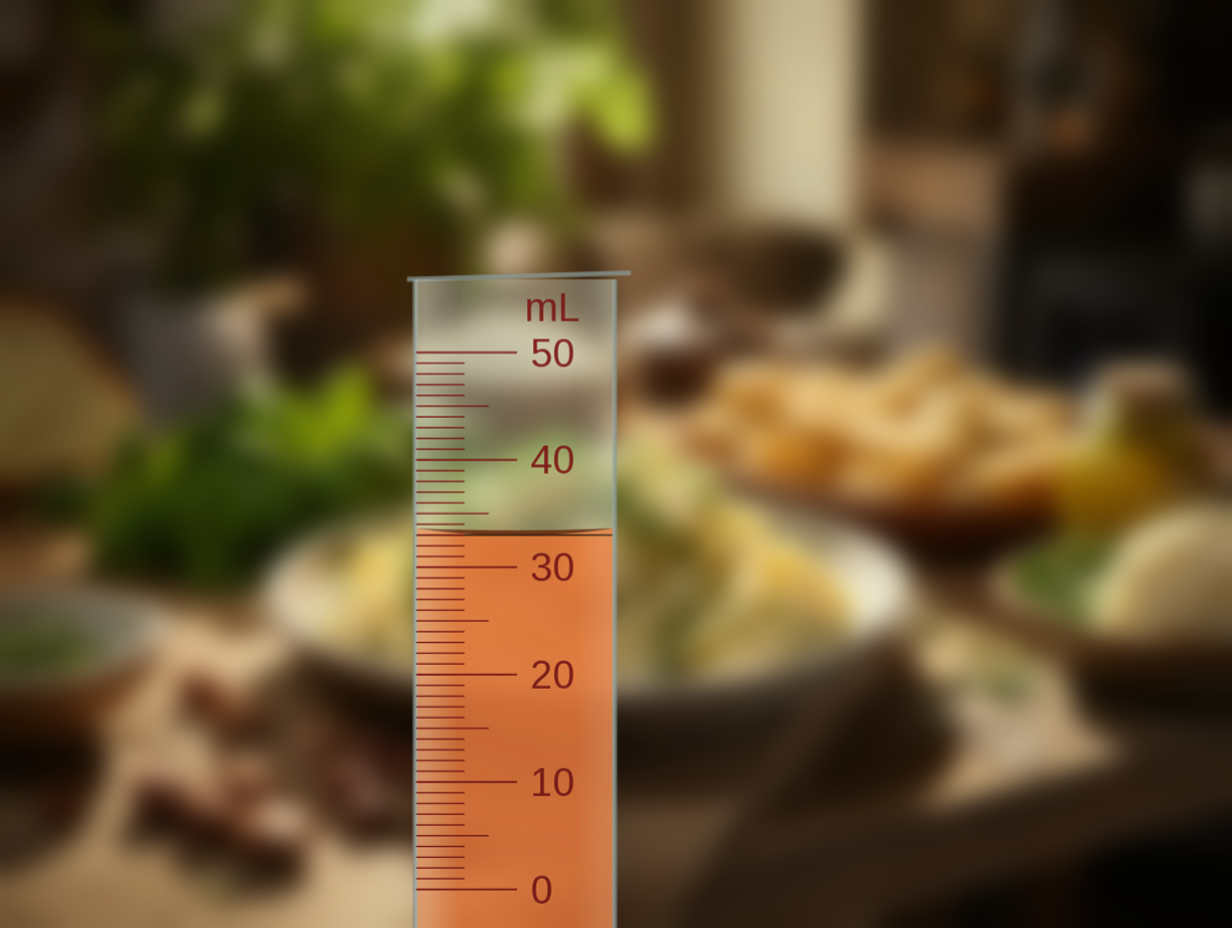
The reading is 33 (mL)
